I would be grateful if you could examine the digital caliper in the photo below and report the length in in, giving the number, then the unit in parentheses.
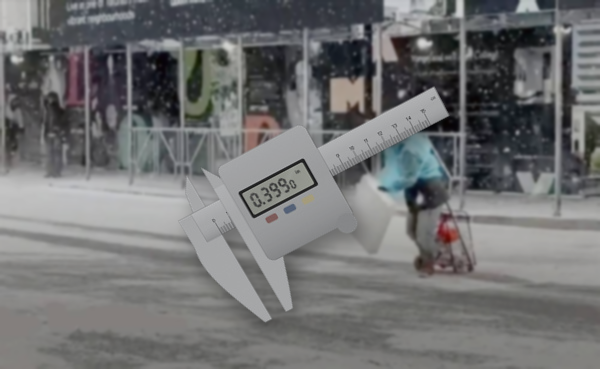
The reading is 0.3990 (in)
